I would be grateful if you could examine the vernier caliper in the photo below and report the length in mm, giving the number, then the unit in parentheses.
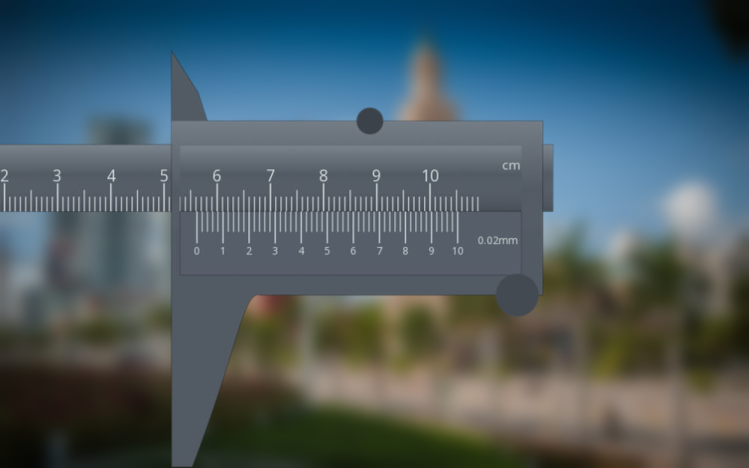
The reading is 56.2 (mm)
